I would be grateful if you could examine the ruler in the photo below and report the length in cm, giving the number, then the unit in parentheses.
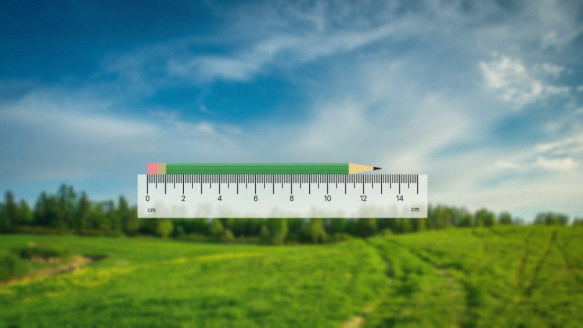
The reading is 13 (cm)
